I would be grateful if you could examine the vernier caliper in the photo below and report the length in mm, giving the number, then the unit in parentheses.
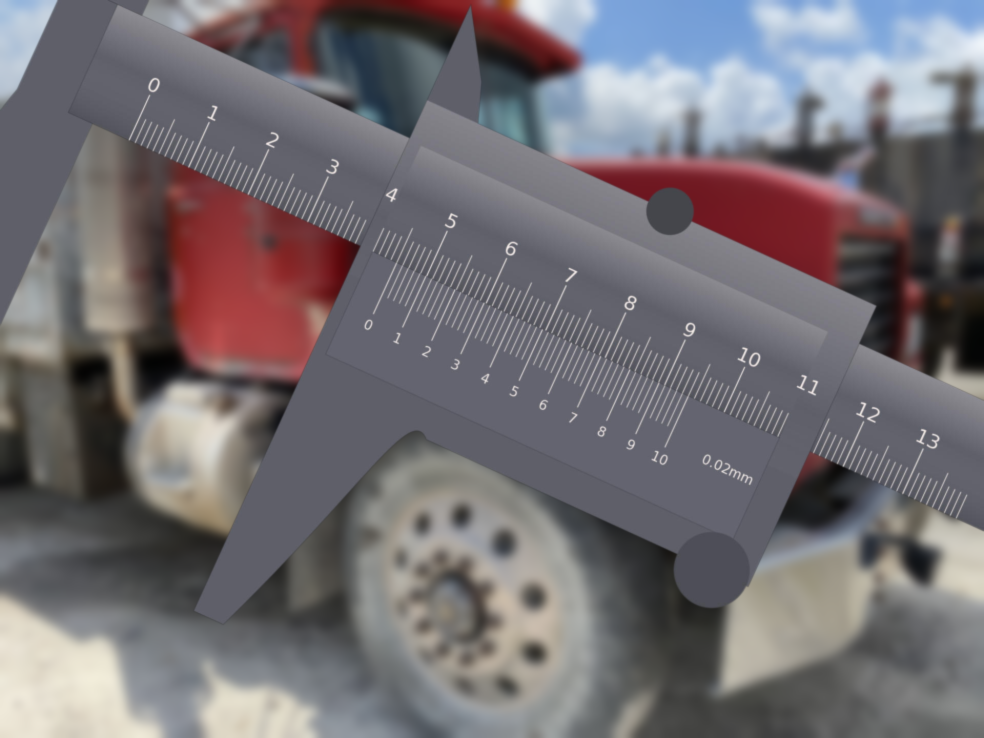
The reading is 45.0 (mm)
